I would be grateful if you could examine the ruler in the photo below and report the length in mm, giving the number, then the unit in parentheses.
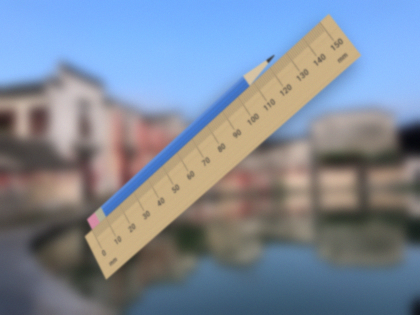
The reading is 125 (mm)
